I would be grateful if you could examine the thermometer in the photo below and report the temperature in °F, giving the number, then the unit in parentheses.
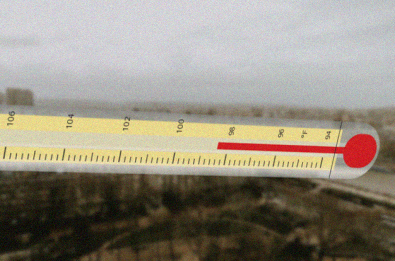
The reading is 98.4 (°F)
